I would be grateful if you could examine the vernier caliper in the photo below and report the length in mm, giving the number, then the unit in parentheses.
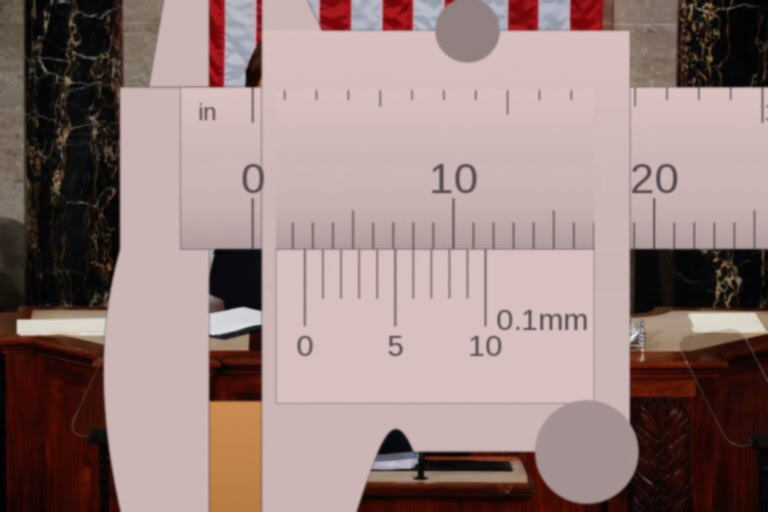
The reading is 2.6 (mm)
